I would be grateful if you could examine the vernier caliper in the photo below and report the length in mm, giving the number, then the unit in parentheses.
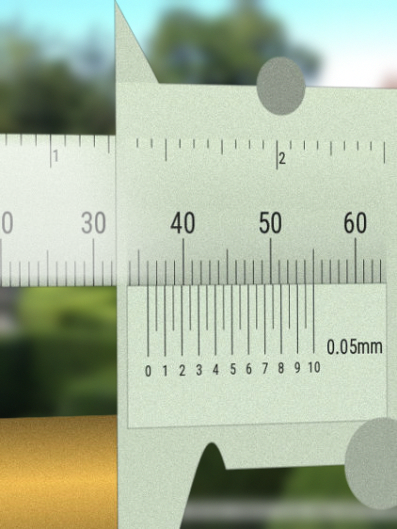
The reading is 36.0 (mm)
